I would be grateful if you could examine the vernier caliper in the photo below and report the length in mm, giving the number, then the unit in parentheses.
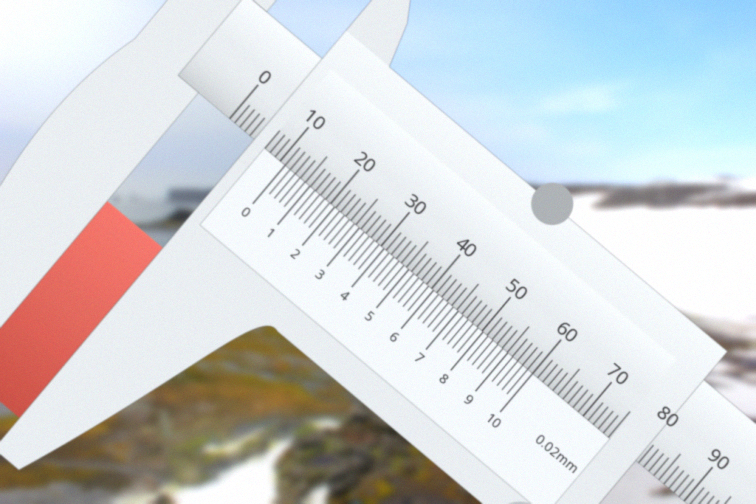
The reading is 11.0 (mm)
